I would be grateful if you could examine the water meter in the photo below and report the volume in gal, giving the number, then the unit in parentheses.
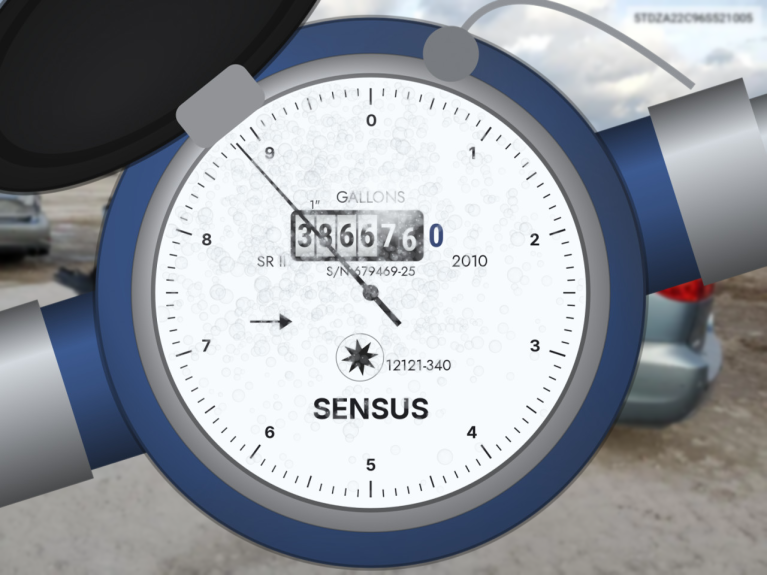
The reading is 3866758.8 (gal)
